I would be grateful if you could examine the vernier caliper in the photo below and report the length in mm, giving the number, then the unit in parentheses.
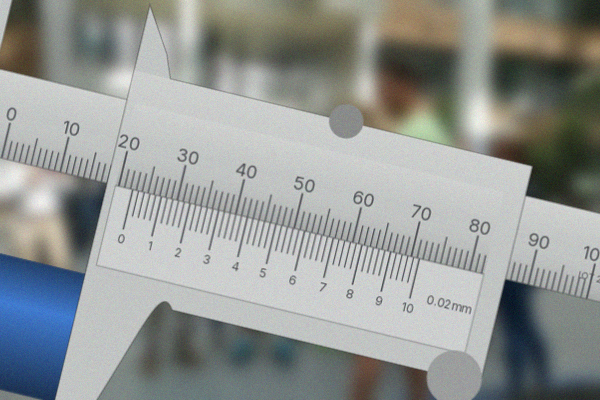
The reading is 22.4 (mm)
